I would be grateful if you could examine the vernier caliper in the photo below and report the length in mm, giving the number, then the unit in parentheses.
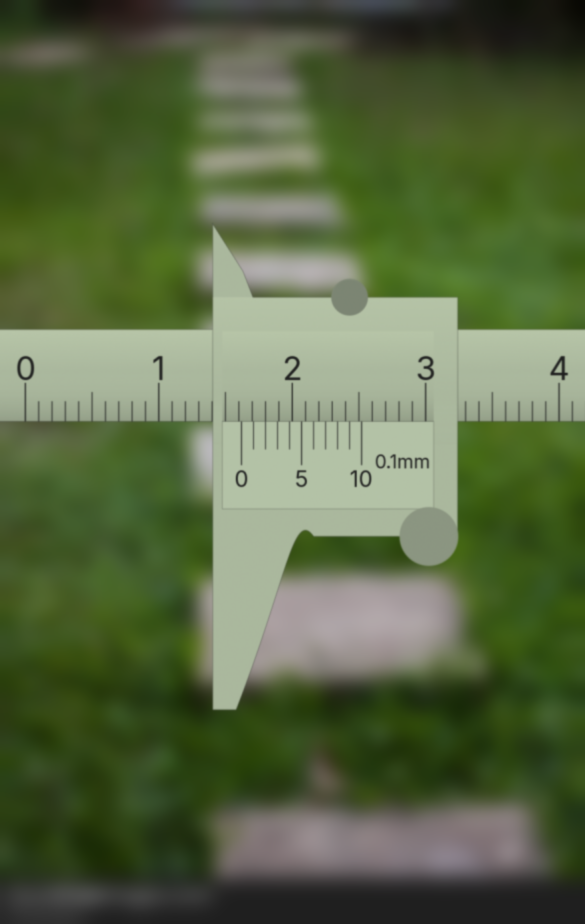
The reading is 16.2 (mm)
